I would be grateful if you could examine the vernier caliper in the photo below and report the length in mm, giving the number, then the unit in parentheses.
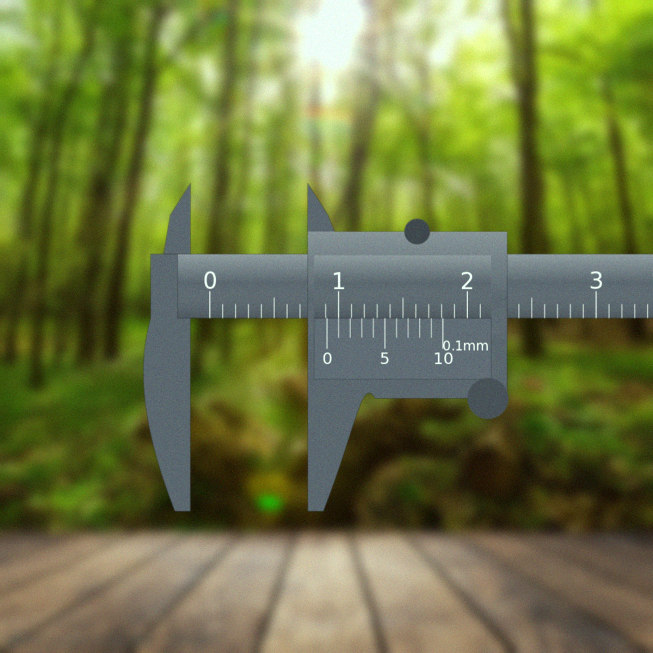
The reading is 9.1 (mm)
